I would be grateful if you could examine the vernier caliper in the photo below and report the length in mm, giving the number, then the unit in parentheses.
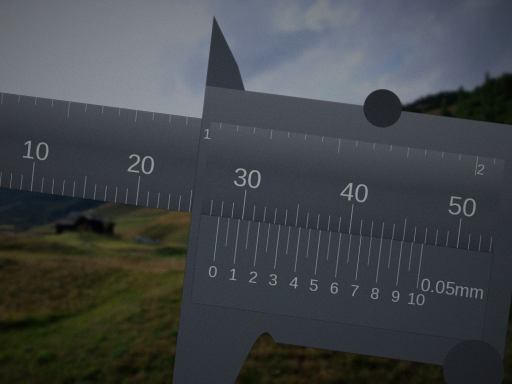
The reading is 27.8 (mm)
